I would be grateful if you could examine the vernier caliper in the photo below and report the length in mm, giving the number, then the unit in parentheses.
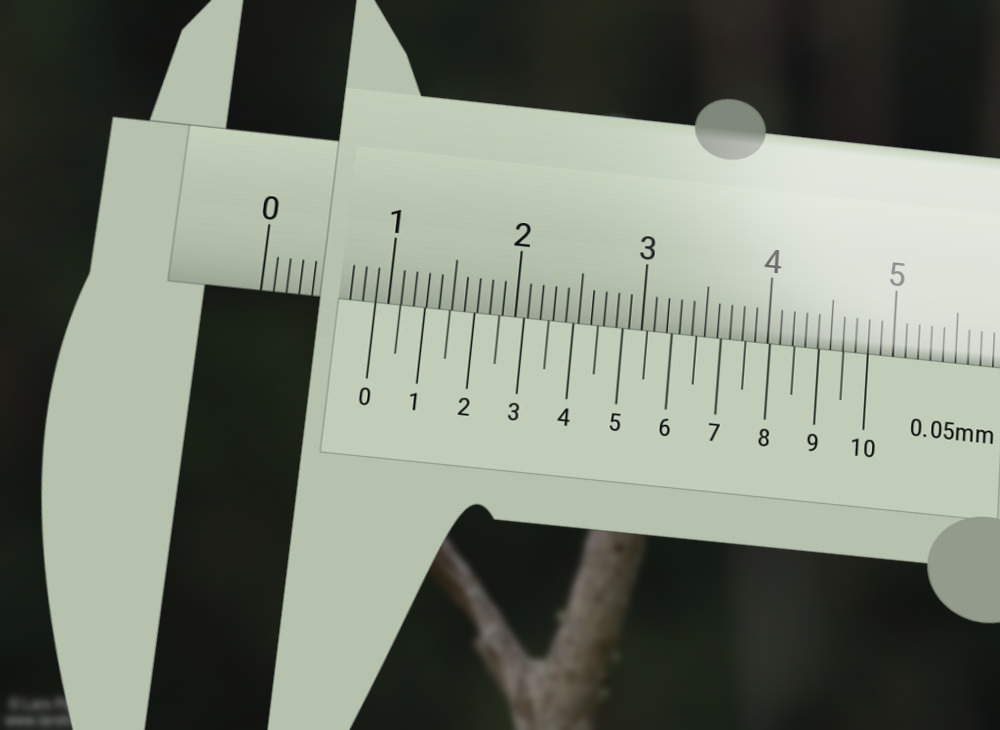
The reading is 9.0 (mm)
